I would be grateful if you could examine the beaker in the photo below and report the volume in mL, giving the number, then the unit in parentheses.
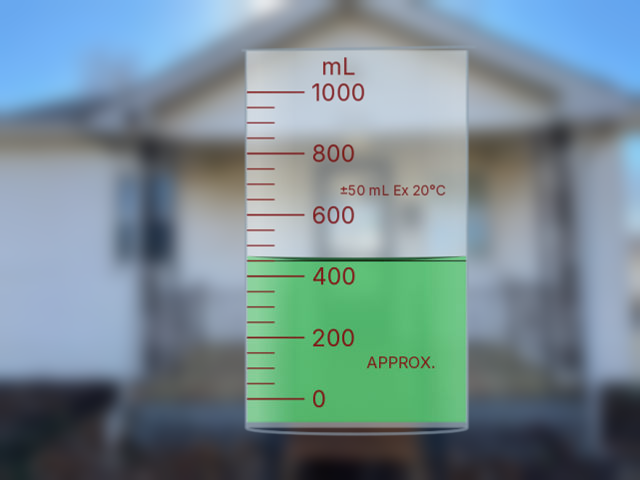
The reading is 450 (mL)
